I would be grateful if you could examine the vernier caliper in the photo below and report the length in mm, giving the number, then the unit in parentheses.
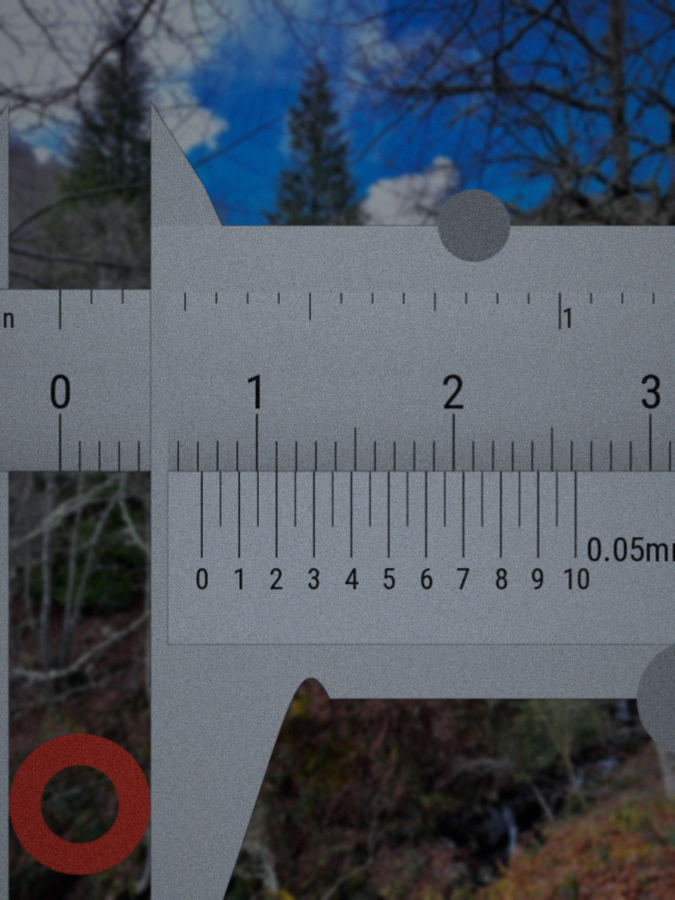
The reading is 7.2 (mm)
